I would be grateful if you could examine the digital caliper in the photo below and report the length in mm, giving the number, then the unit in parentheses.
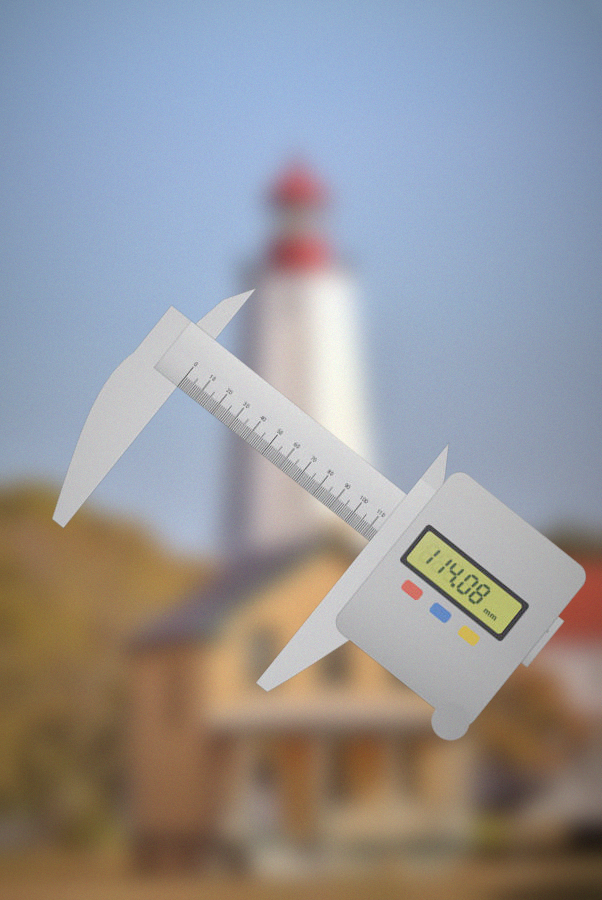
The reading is 114.08 (mm)
